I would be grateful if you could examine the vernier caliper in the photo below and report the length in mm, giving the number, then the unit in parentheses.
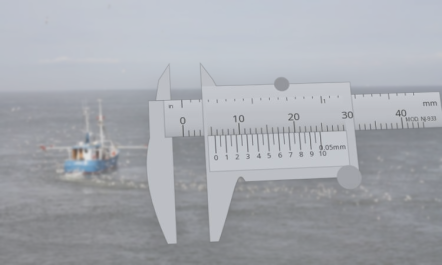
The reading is 5.6 (mm)
